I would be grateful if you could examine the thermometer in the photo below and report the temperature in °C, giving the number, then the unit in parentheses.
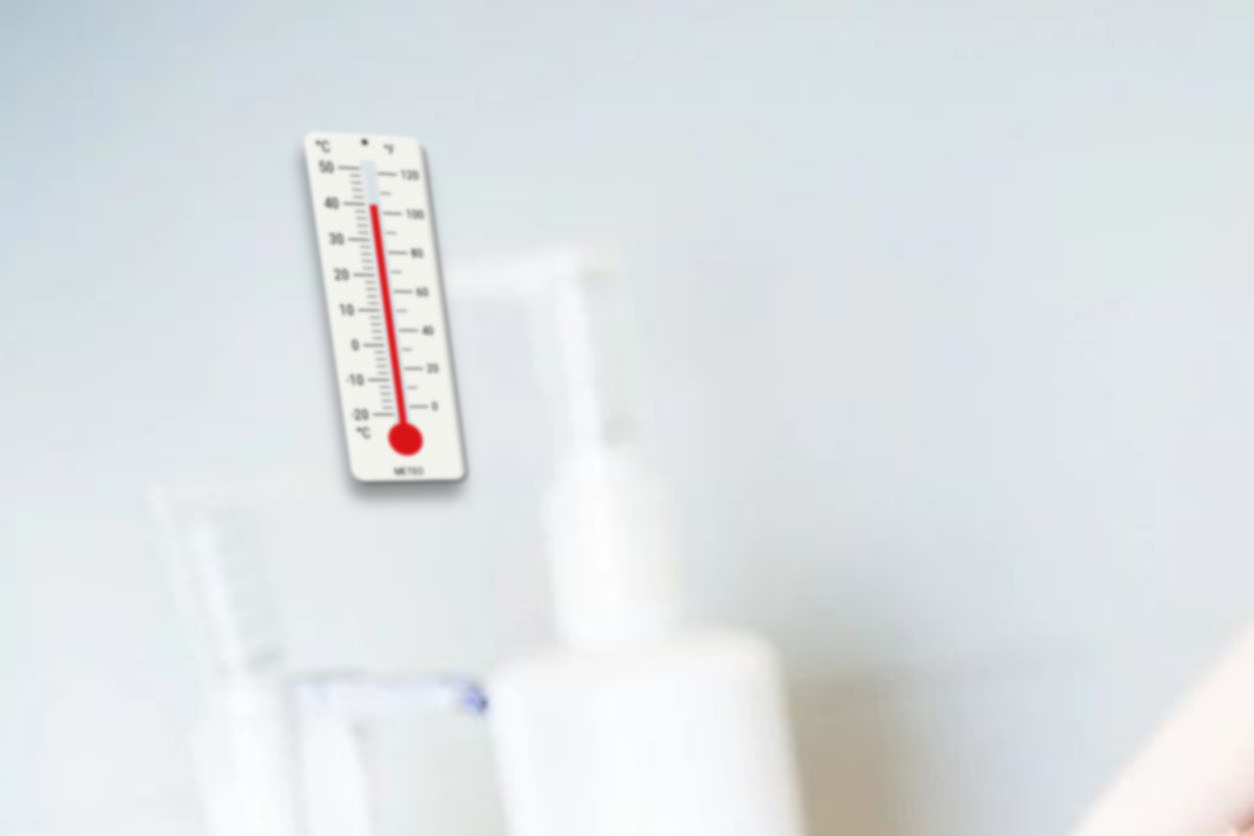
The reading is 40 (°C)
